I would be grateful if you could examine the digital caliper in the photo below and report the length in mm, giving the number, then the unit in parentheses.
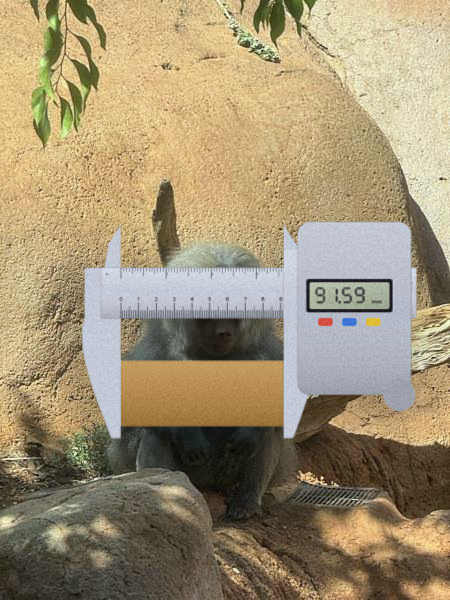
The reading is 91.59 (mm)
